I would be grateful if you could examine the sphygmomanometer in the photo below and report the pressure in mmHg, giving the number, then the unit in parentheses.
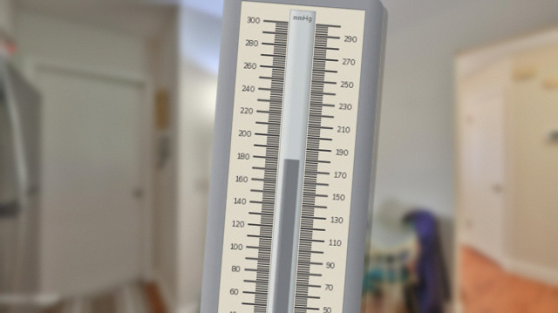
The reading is 180 (mmHg)
